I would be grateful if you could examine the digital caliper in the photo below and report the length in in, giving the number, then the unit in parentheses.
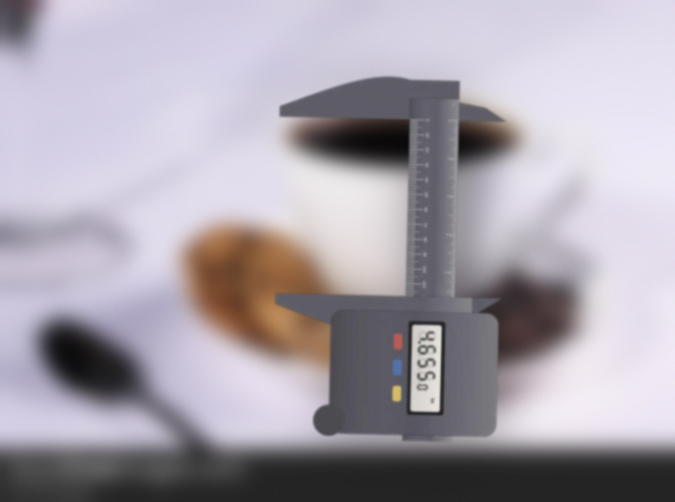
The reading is 4.6550 (in)
